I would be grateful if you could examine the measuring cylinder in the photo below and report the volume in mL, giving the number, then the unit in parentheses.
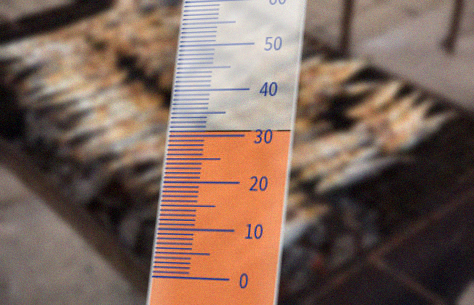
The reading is 31 (mL)
